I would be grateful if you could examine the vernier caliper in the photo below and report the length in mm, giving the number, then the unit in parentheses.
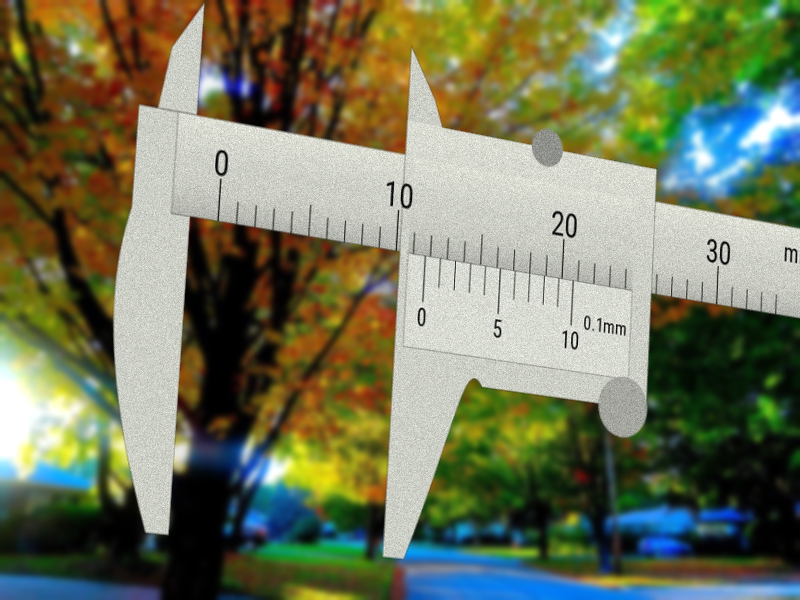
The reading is 11.7 (mm)
